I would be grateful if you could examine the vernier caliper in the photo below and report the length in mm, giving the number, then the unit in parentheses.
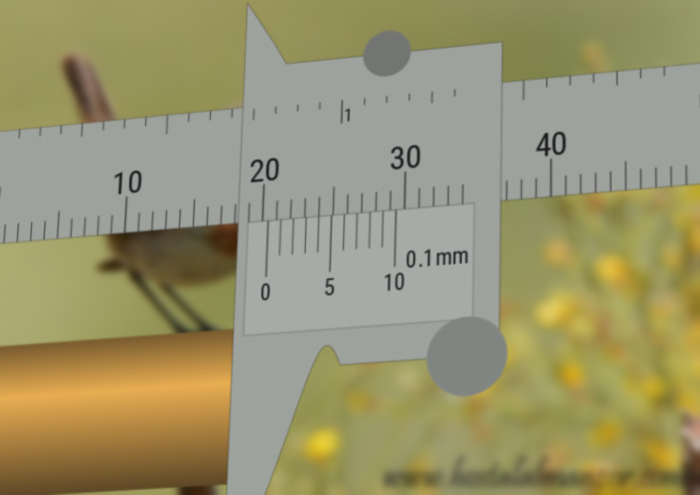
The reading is 20.4 (mm)
